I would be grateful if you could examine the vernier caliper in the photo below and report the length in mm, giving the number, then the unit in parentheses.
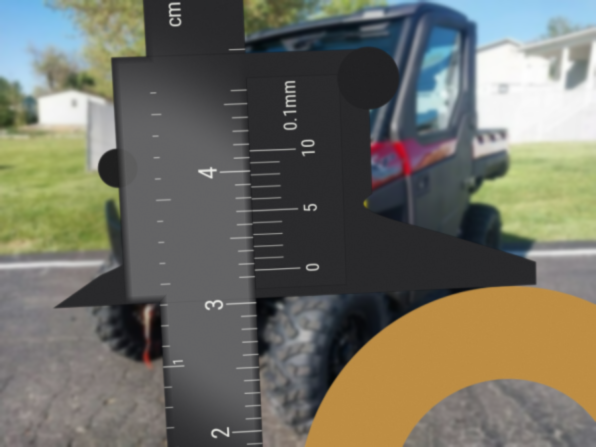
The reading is 32.5 (mm)
